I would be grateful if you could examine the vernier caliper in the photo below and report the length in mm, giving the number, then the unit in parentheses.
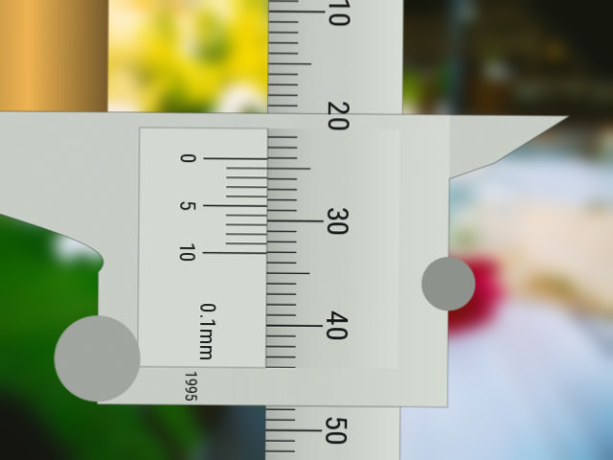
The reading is 24.1 (mm)
